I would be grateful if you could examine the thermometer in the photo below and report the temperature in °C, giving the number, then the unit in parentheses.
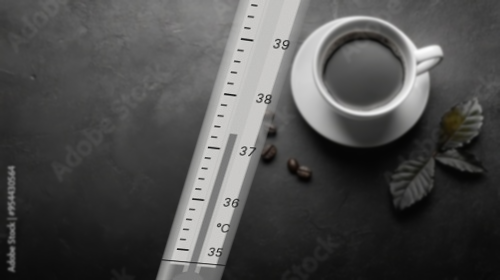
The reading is 37.3 (°C)
